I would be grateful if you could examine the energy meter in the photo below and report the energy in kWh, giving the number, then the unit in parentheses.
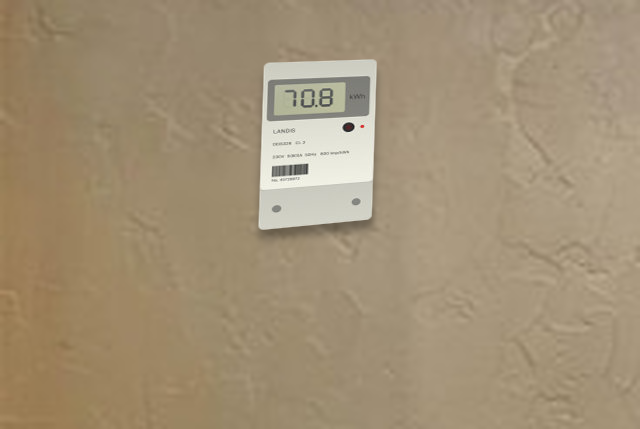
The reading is 70.8 (kWh)
